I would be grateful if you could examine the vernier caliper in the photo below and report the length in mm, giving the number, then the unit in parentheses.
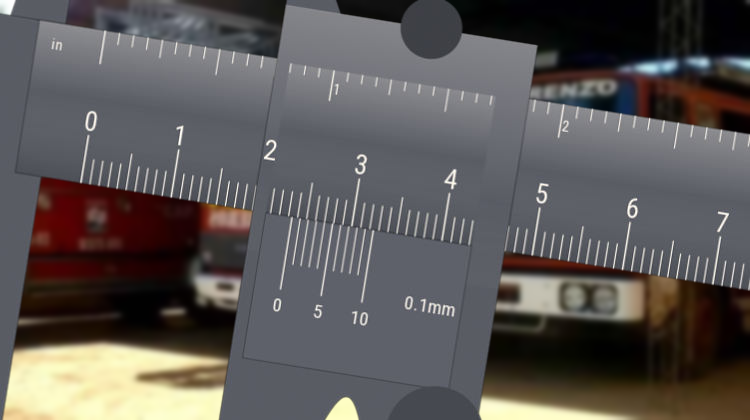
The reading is 23.4 (mm)
